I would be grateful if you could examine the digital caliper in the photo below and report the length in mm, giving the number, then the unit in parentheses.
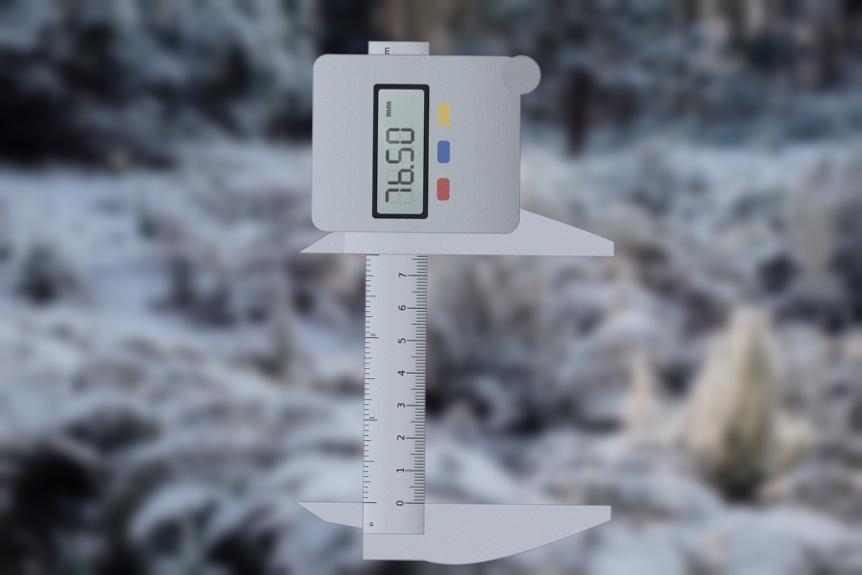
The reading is 76.50 (mm)
